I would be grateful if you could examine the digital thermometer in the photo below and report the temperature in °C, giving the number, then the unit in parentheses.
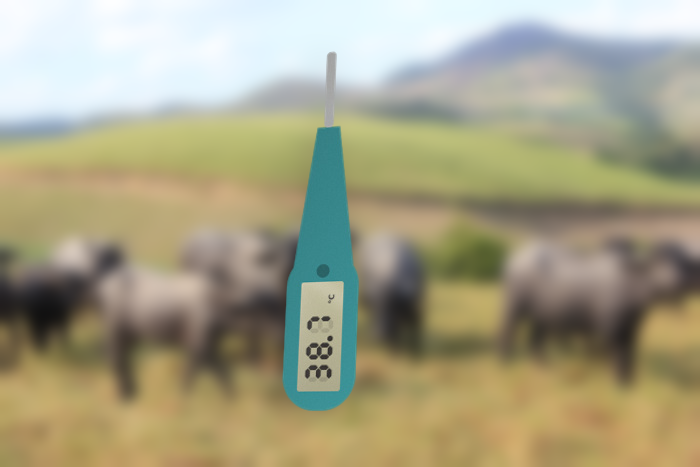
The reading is 38.7 (°C)
